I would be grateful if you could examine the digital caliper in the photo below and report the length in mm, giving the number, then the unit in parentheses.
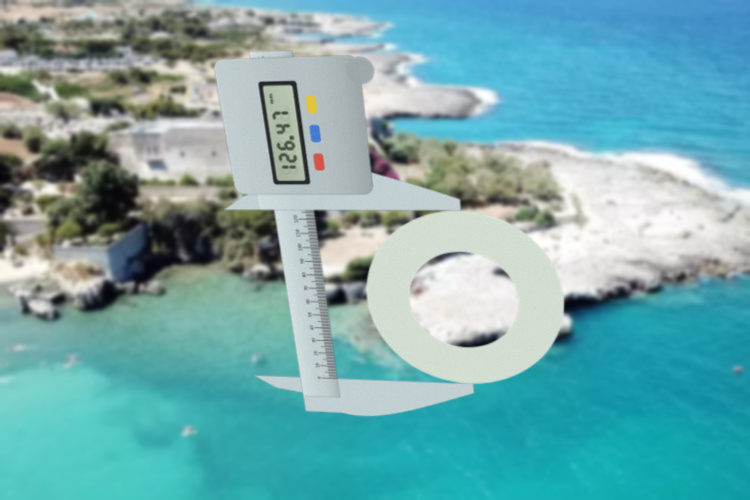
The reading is 126.47 (mm)
